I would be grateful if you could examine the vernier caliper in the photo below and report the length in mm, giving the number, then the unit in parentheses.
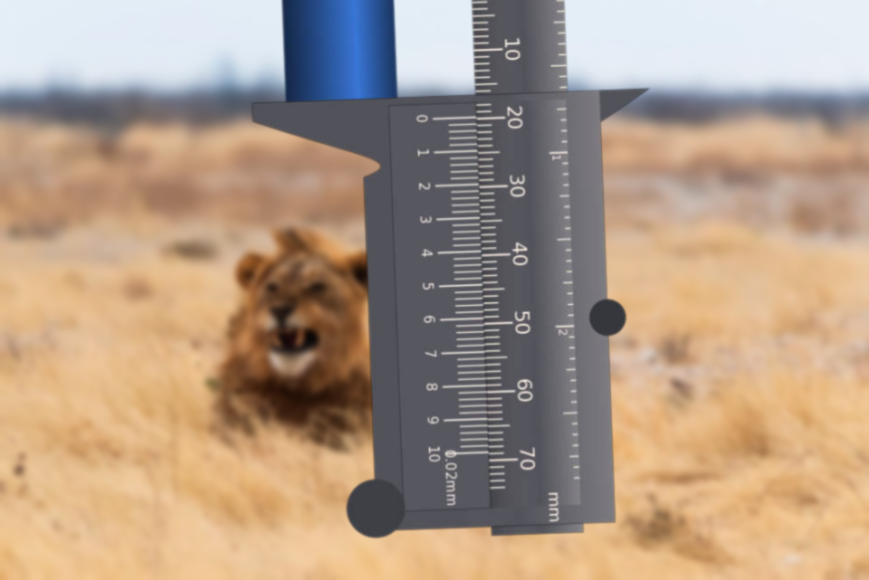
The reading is 19.8 (mm)
